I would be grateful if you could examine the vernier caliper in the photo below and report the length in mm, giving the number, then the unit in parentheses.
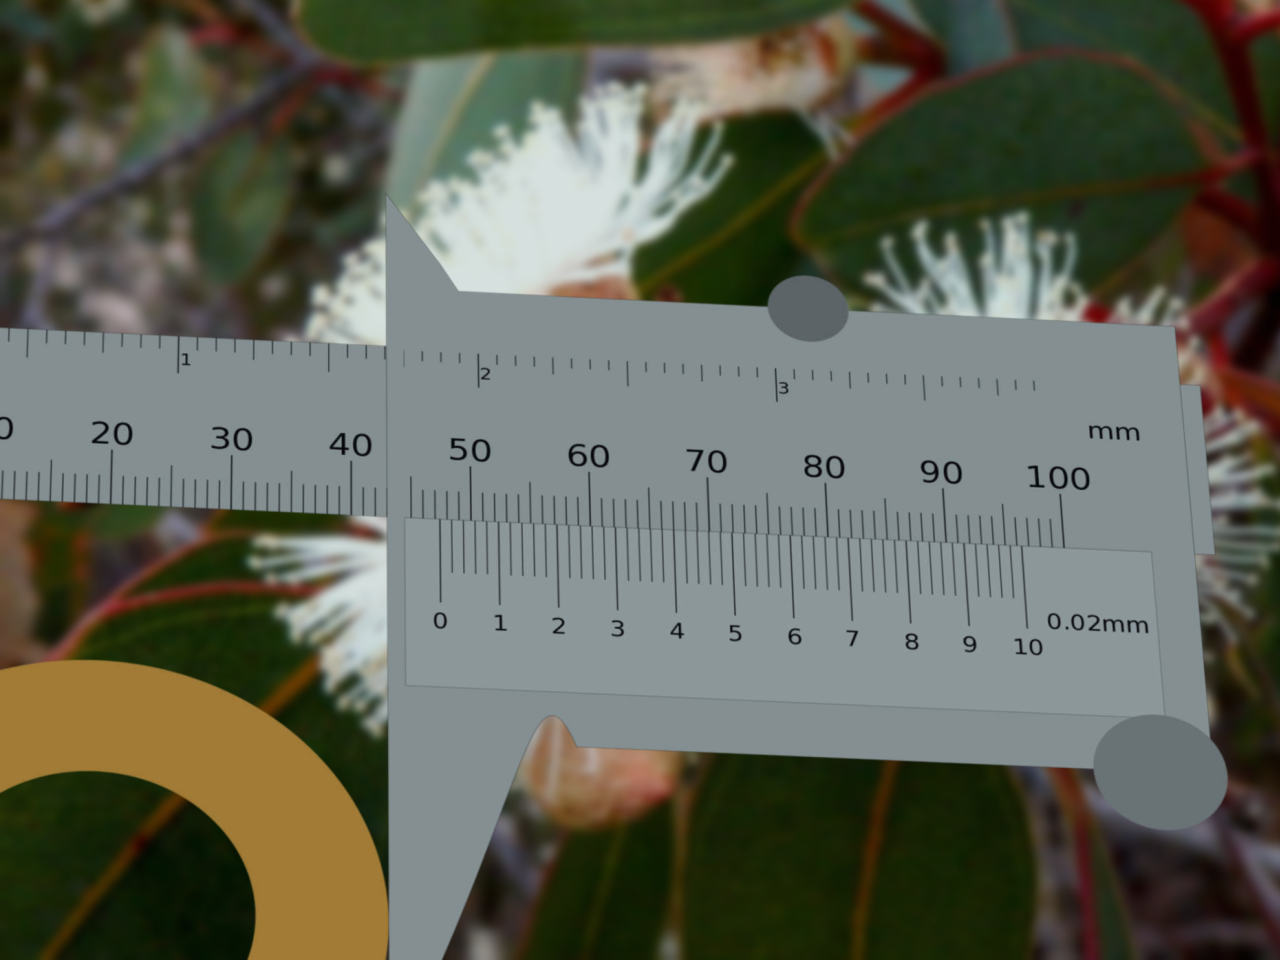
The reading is 47.4 (mm)
